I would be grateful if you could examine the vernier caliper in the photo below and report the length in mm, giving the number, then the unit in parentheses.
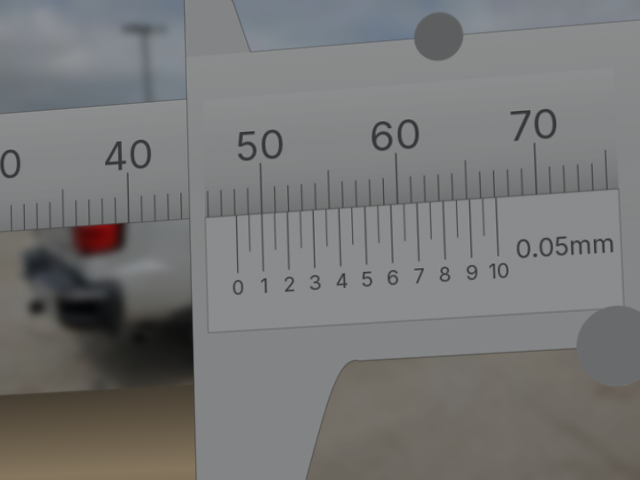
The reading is 48.1 (mm)
